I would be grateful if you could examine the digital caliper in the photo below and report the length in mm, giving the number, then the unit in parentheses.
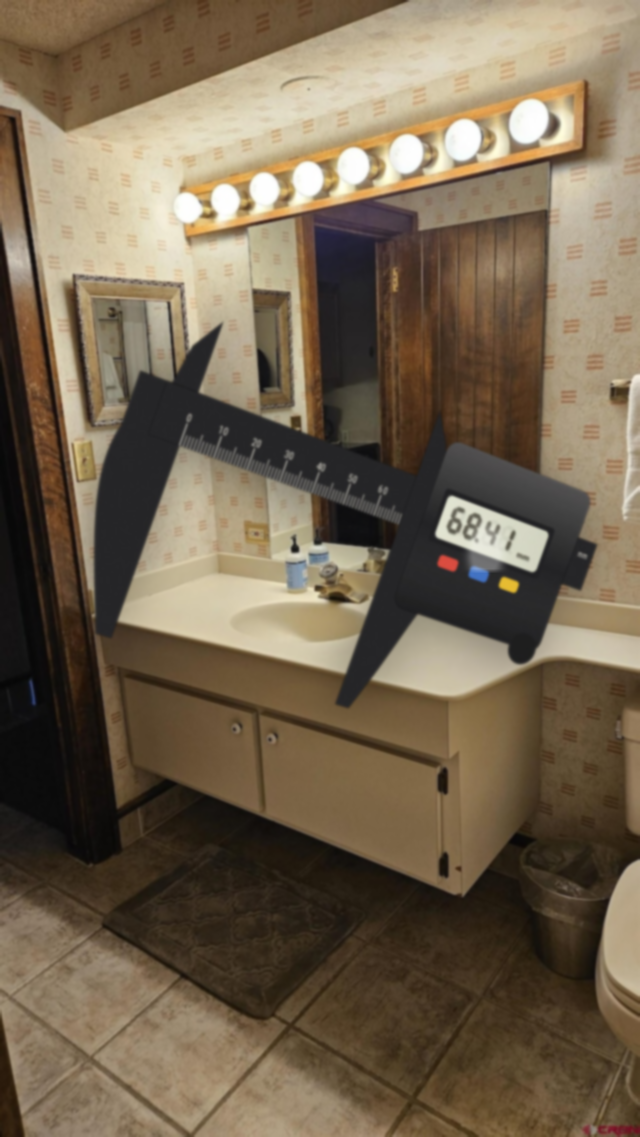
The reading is 68.41 (mm)
